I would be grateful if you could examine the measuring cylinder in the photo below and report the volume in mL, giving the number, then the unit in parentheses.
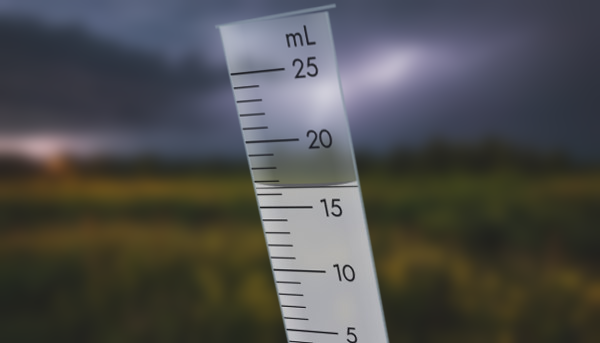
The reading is 16.5 (mL)
